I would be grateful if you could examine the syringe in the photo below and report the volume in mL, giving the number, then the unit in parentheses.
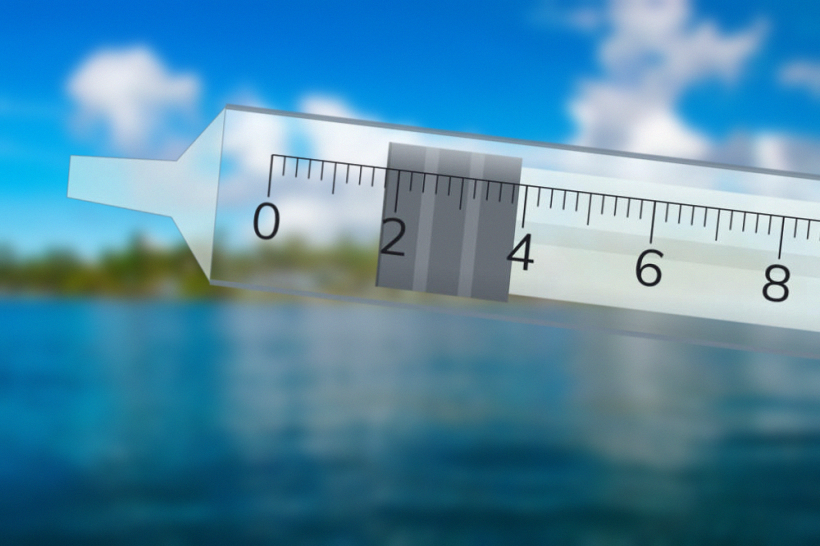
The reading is 1.8 (mL)
